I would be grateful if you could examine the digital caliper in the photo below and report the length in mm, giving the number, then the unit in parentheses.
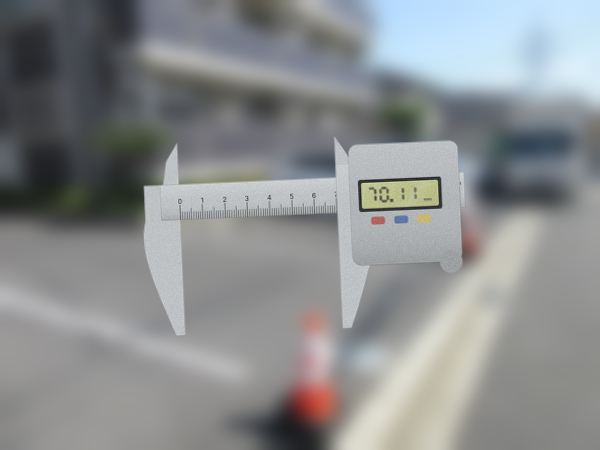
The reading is 70.11 (mm)
